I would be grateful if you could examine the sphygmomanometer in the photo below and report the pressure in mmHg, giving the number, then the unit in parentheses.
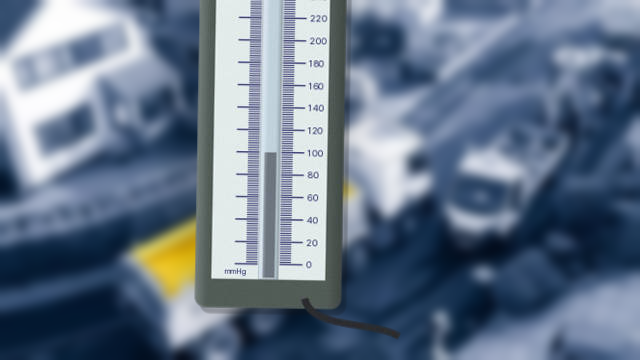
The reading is 100 (mmHg)
